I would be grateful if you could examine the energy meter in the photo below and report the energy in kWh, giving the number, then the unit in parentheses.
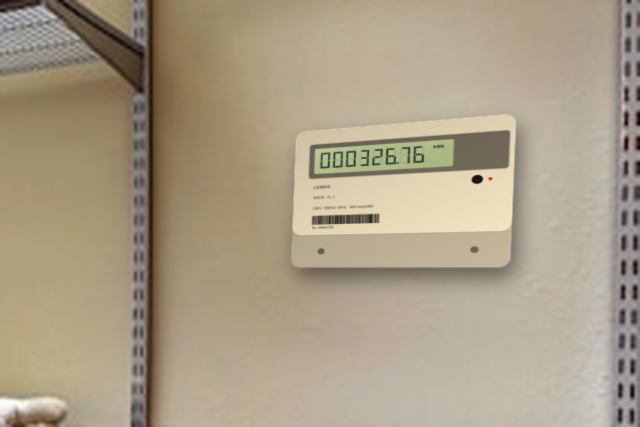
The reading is 326.76 (kWh)
